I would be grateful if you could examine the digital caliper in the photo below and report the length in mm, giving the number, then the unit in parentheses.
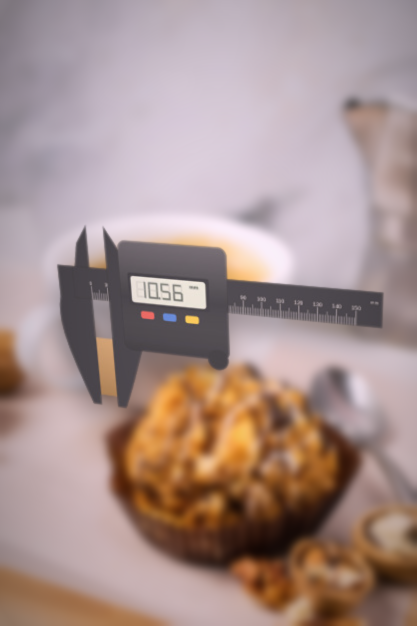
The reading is 10.56 (mm)
